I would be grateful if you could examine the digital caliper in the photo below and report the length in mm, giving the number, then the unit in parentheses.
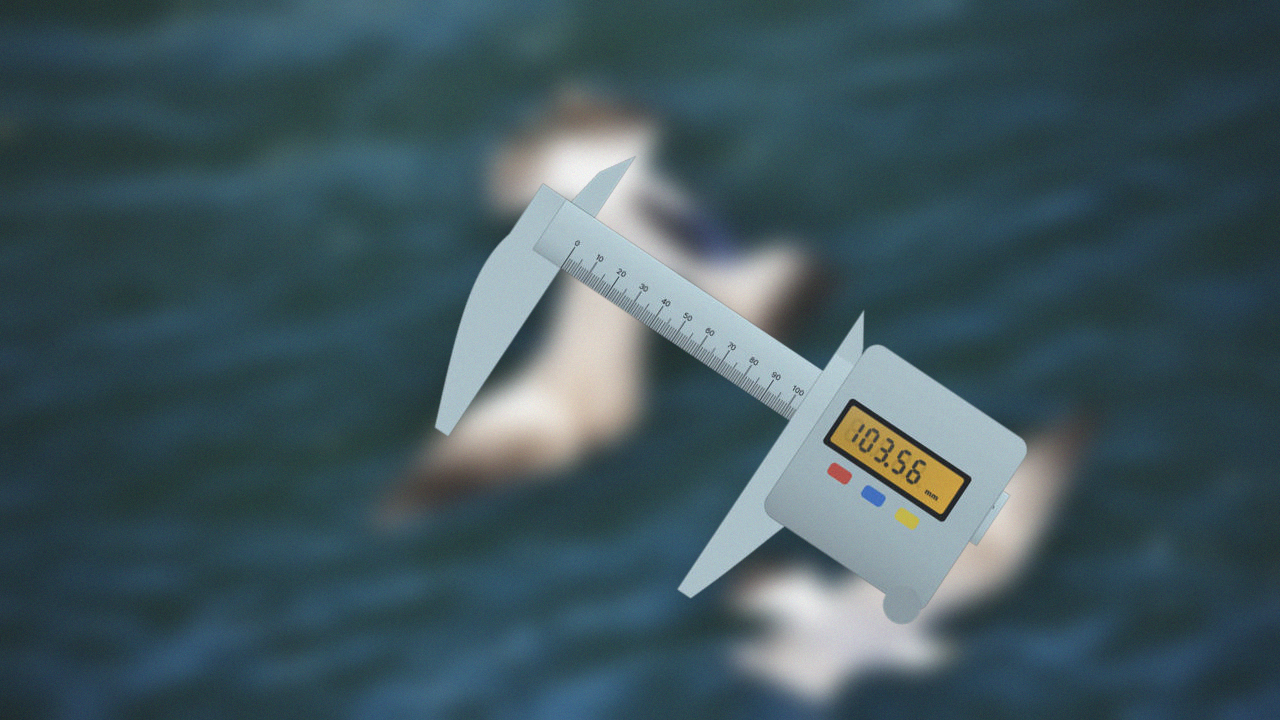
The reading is 103.56 (mm)
